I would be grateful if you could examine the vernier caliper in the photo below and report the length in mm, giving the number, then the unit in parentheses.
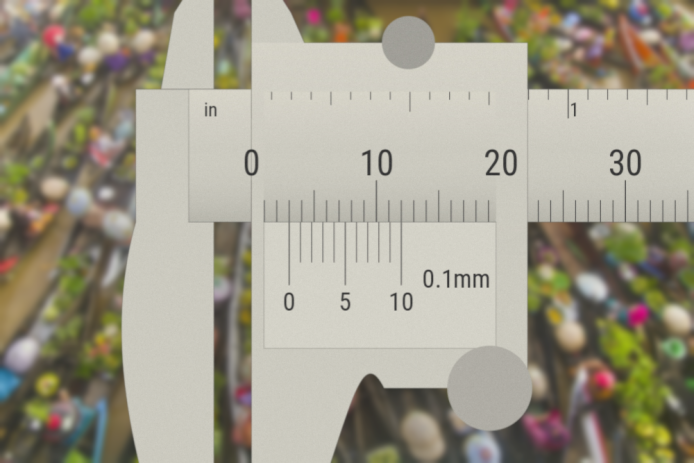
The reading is 3.0 (mm)
